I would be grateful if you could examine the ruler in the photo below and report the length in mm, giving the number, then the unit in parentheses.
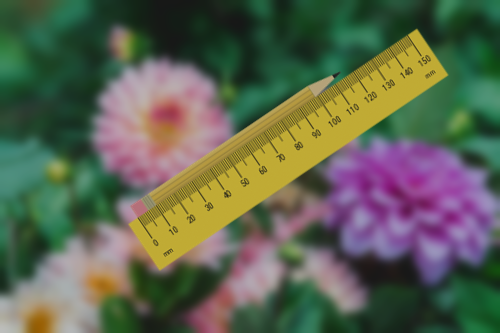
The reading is 115 (mm)
